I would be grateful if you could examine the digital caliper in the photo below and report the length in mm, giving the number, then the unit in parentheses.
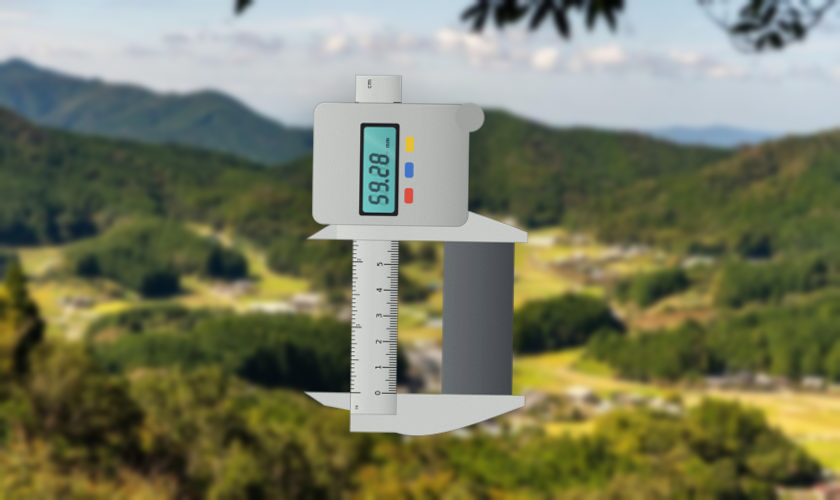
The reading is 59.28 (mm)
